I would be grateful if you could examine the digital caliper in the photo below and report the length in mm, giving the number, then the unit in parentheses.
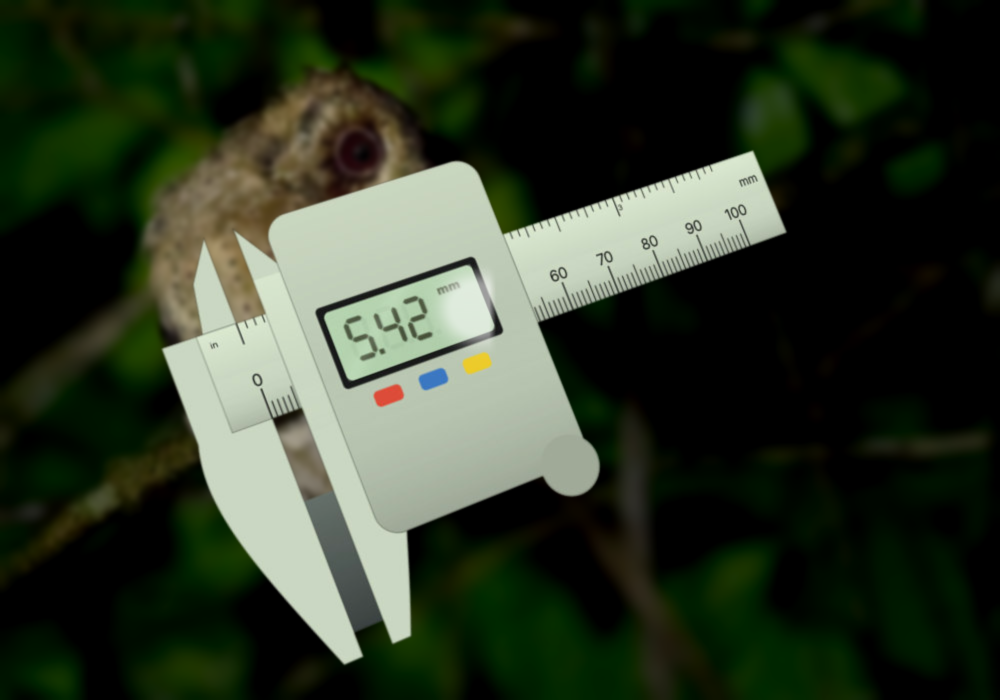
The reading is 5.42 (mm)
